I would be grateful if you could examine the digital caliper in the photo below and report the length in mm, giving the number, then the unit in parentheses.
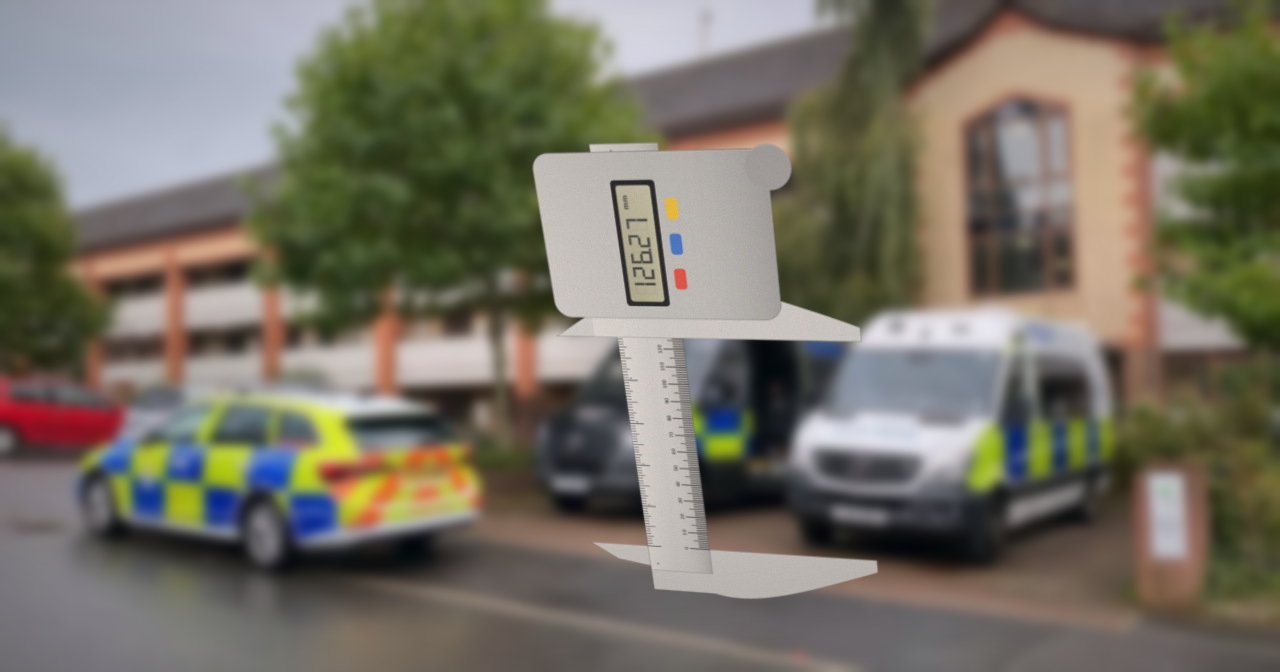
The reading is 126.27 (mm)
